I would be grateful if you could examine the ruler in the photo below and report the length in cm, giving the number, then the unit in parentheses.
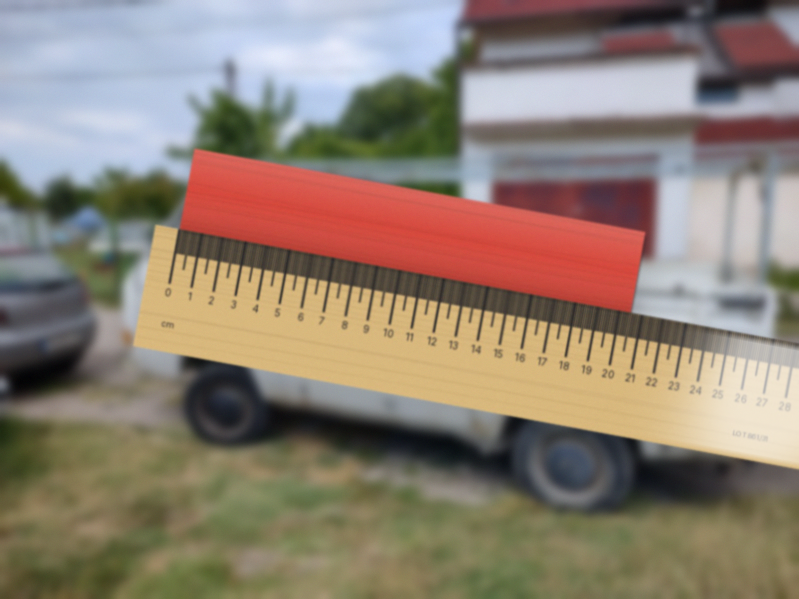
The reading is 20.5 (cm)
